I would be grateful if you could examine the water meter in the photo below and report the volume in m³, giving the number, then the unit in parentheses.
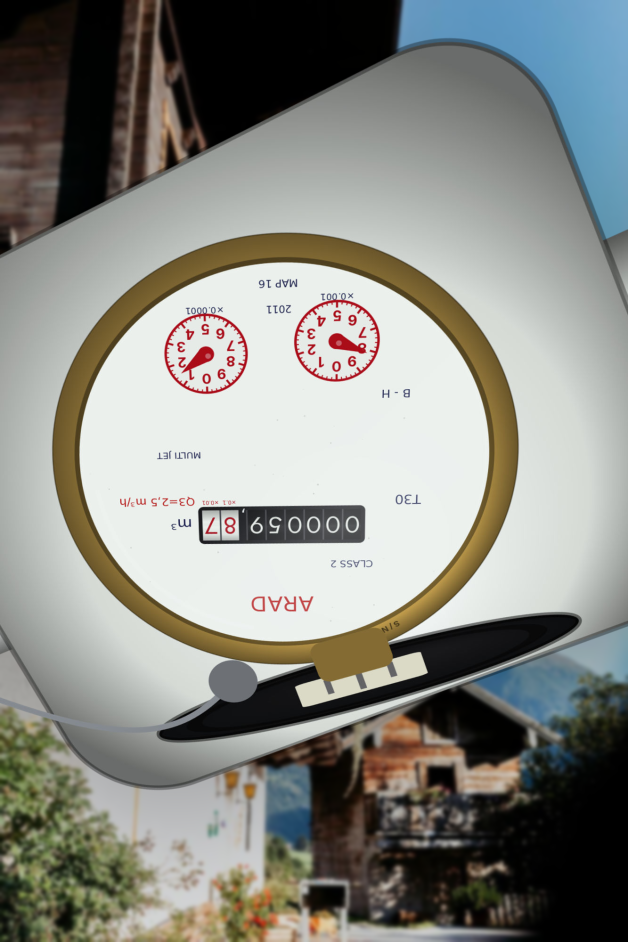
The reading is 59.8781 (m³)
